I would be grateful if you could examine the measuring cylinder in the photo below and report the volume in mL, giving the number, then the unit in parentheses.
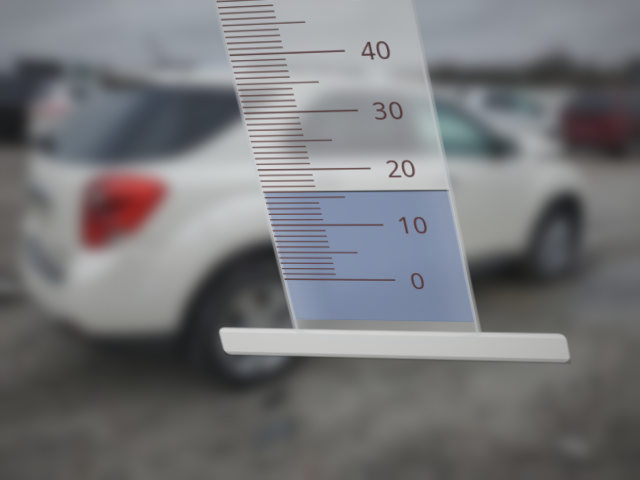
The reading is 16 (mL)
